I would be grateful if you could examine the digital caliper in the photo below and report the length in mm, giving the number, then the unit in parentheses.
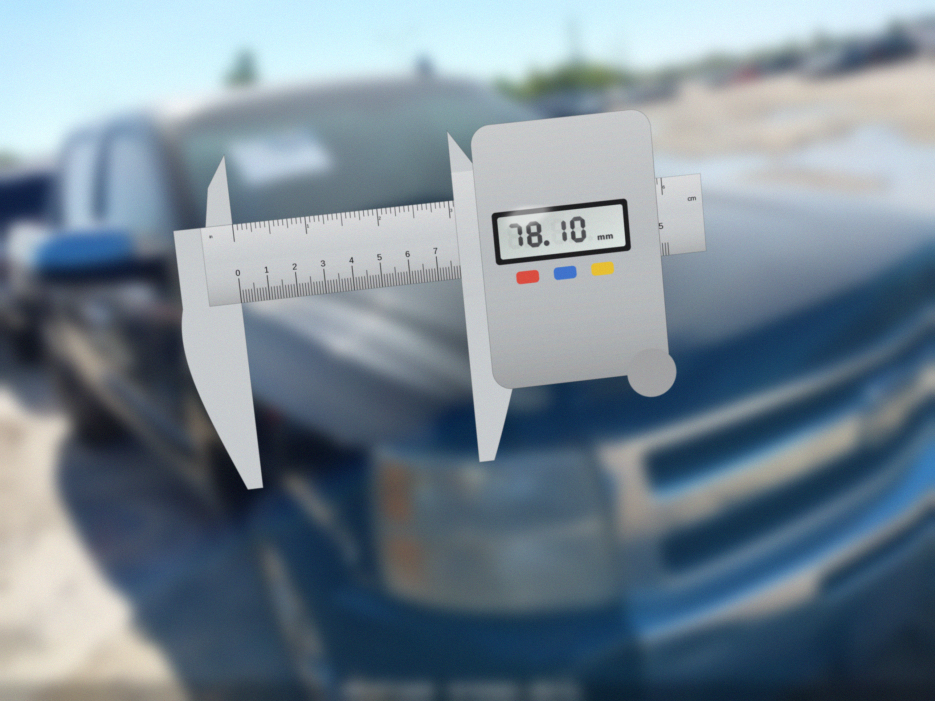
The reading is 78.10 (mm)
